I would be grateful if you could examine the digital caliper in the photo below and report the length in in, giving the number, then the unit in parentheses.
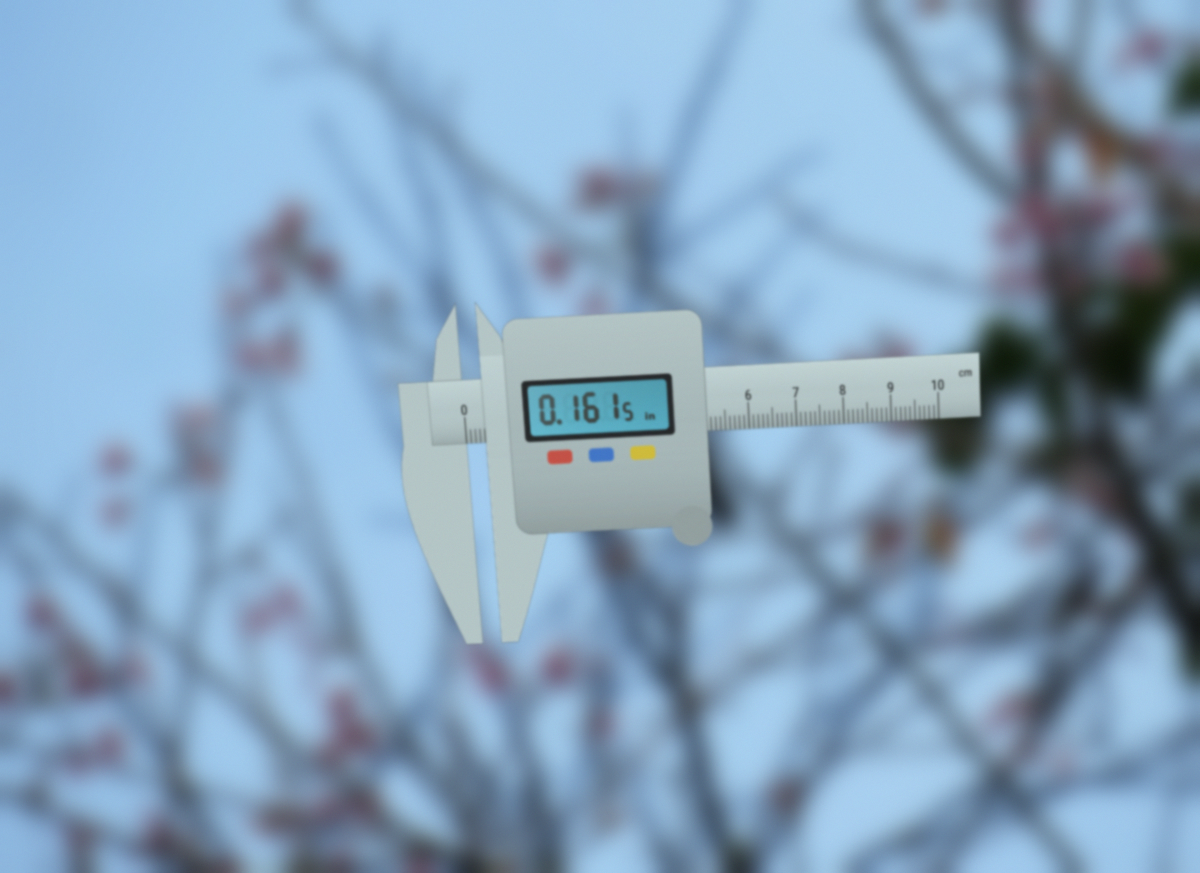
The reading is 0.1615 (in)
